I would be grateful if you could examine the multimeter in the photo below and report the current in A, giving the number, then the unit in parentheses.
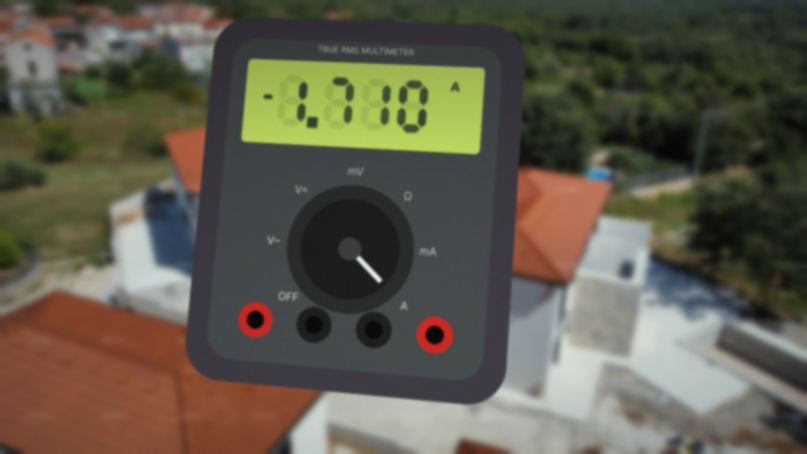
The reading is -1.710 (A)
